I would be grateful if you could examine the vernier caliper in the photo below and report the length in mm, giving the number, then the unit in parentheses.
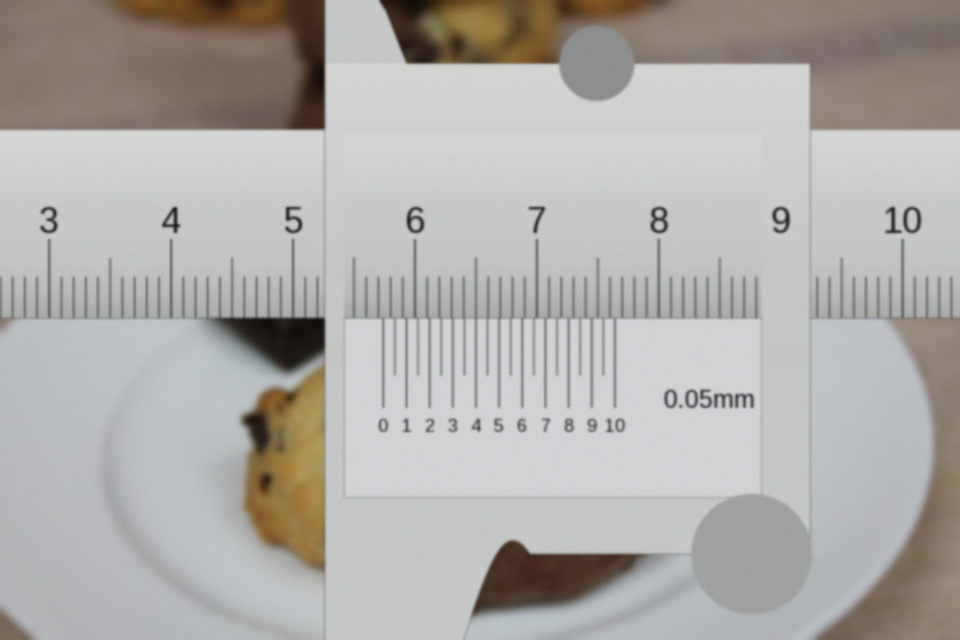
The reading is 57.4 (mm)
